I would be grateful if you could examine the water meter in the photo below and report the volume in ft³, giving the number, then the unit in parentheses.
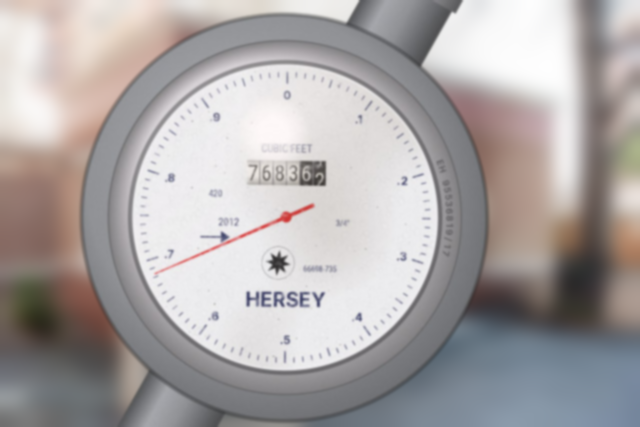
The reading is 768361.68 (ft³)
